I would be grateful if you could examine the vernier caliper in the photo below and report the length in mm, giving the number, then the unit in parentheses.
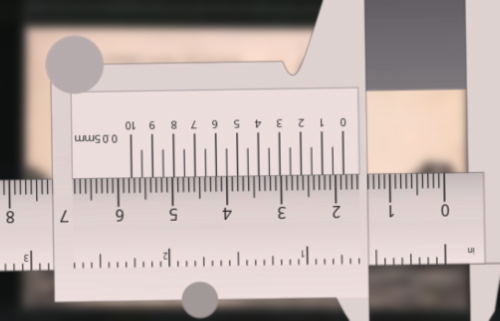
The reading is 18.5 (mm)
